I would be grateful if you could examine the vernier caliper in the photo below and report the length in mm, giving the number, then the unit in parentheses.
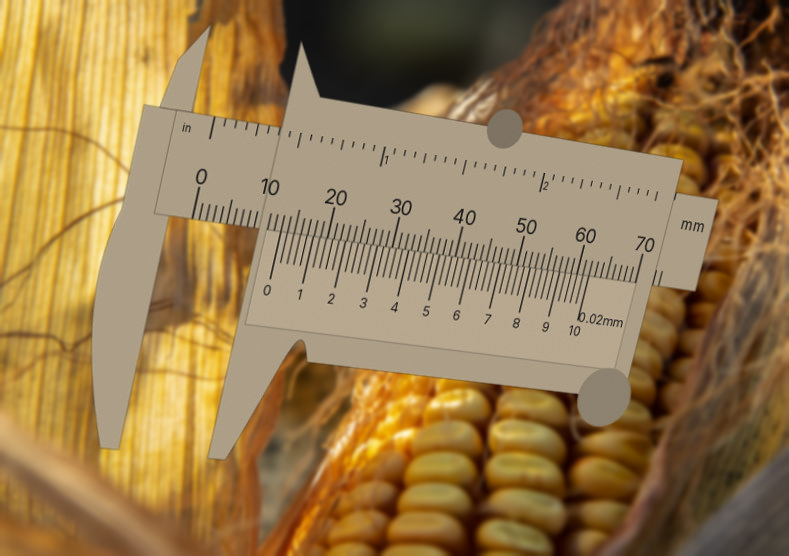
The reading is 13.0 (mm)
